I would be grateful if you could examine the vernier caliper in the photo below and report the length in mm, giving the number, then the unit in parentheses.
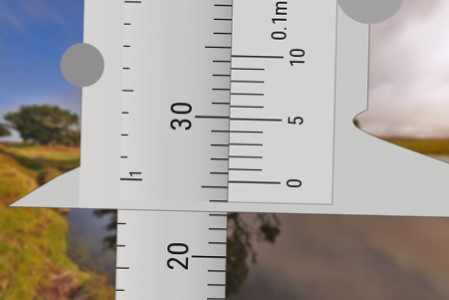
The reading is 25.4 (mm)
